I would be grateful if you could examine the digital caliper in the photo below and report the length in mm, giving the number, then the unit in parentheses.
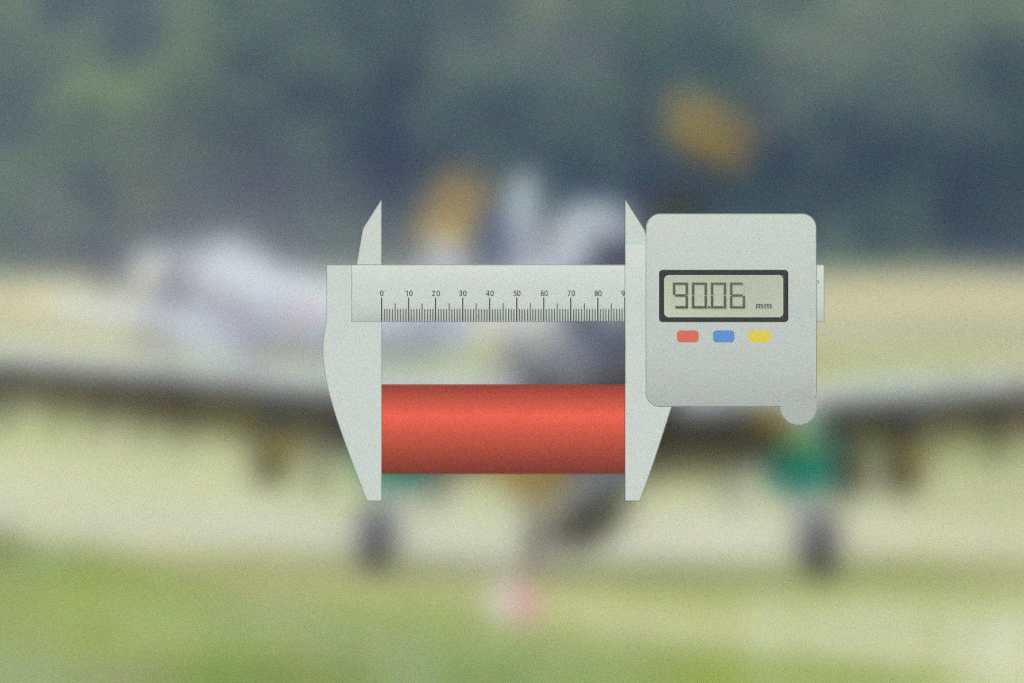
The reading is 90.06 (mm)
